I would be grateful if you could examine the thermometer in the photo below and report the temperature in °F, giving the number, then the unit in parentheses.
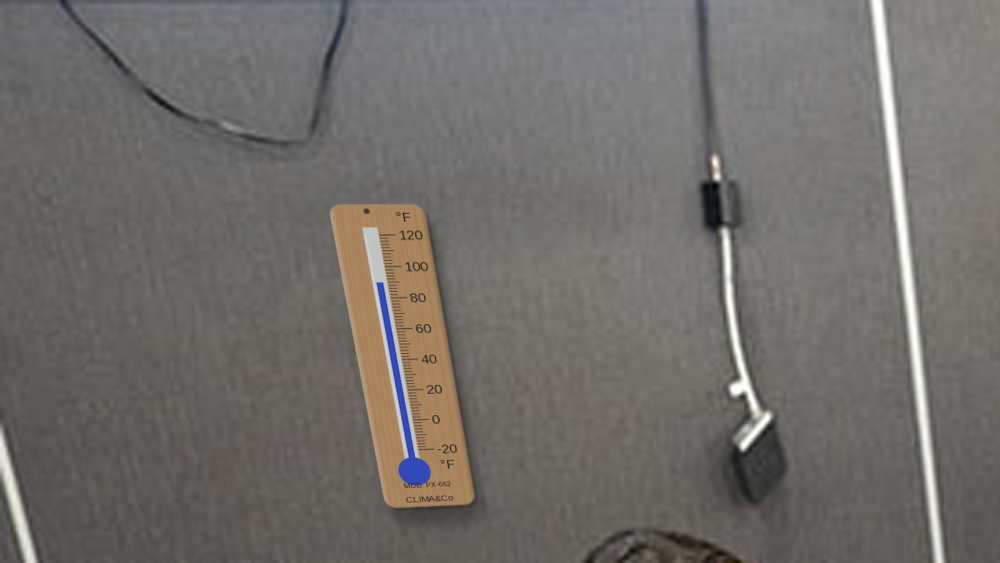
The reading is 90 (°F)
